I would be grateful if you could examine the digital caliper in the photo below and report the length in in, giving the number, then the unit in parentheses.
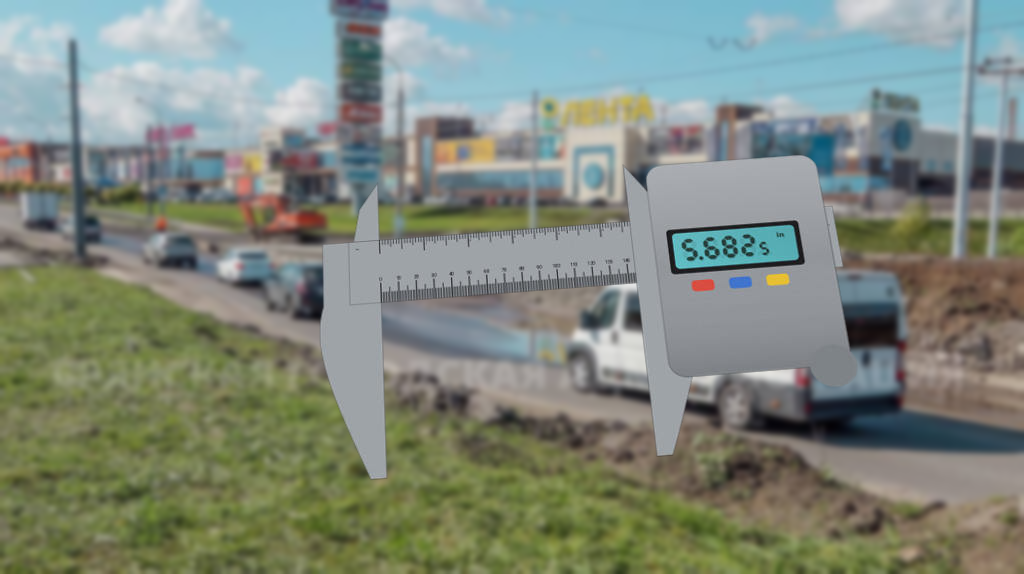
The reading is 5.6825 (in)
